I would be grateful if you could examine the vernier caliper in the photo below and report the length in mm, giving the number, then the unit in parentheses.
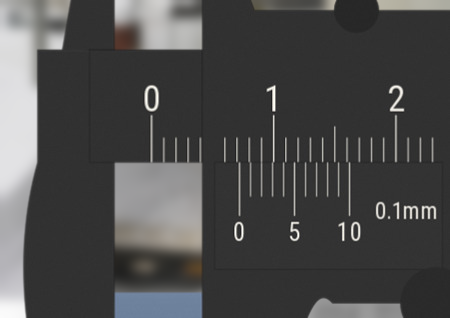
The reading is 7.2 (mm)
